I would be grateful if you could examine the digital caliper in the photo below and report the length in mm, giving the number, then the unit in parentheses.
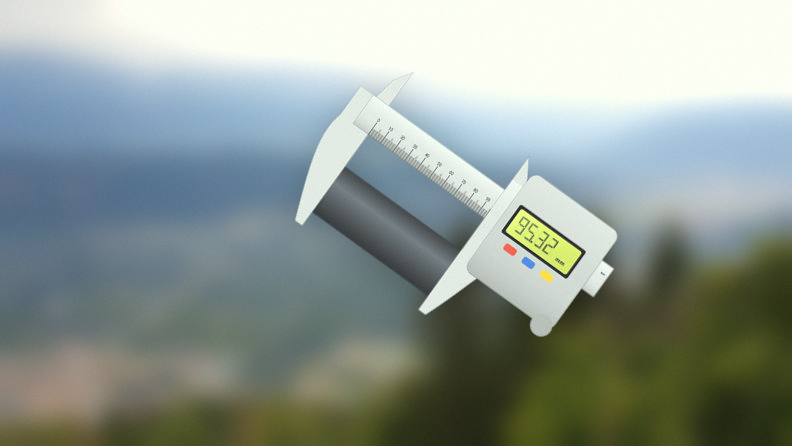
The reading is 95.32 (mm)
